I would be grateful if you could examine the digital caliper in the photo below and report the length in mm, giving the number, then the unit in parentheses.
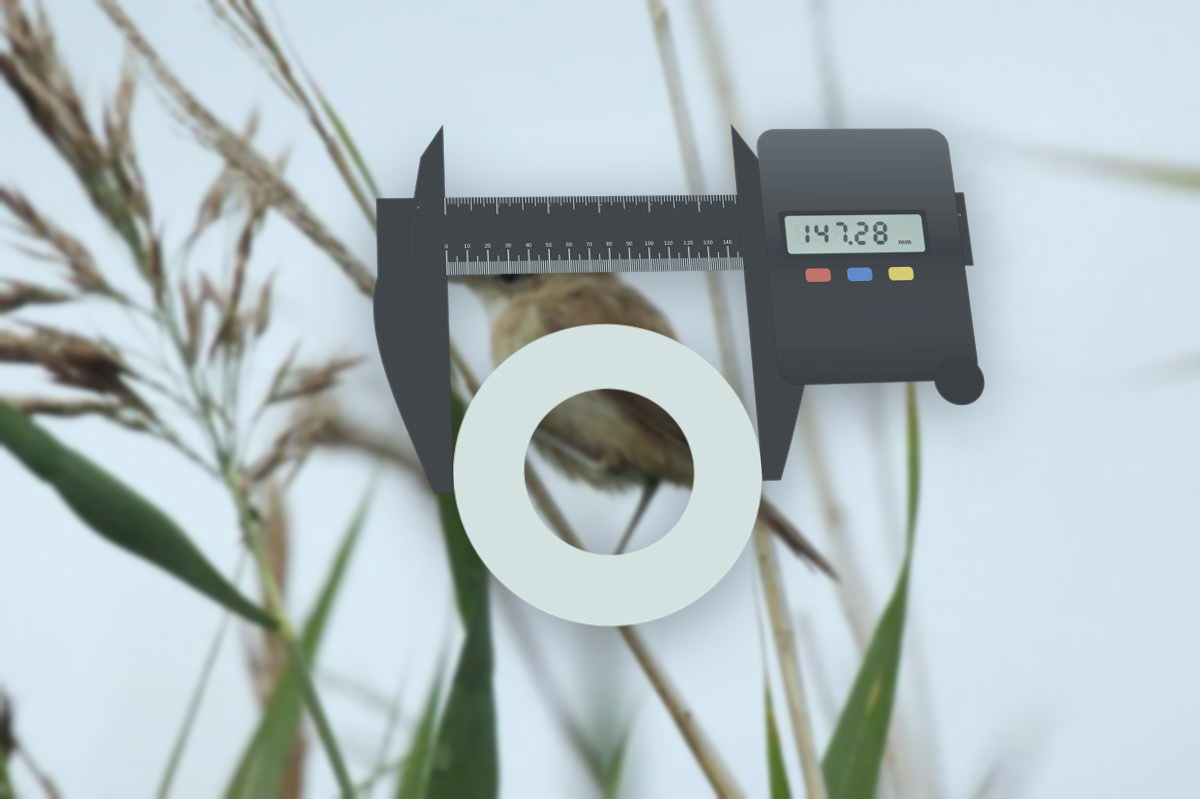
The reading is 147.28 (mm)
